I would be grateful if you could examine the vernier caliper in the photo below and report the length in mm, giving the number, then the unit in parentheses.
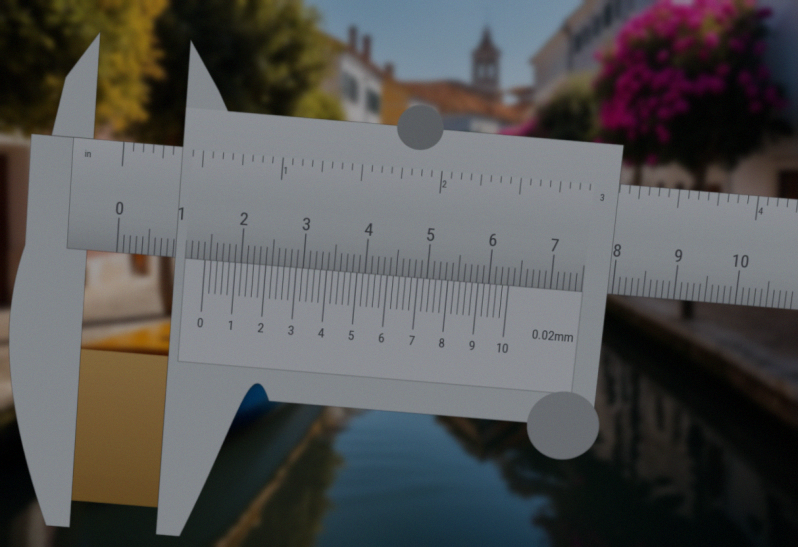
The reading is 14.2 (mm)
